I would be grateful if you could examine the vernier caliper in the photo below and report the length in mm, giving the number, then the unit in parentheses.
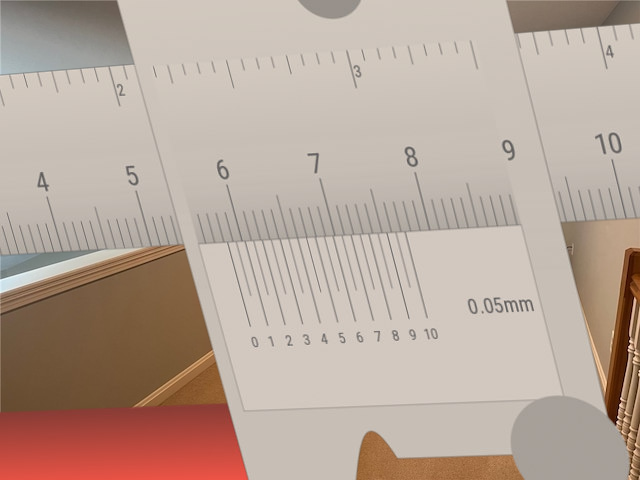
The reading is 58.4 (mm)
